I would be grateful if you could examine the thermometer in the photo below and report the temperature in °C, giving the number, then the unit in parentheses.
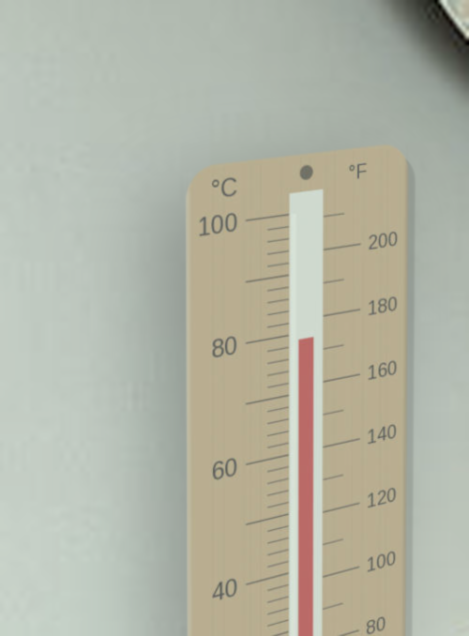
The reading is 79 (°C)
